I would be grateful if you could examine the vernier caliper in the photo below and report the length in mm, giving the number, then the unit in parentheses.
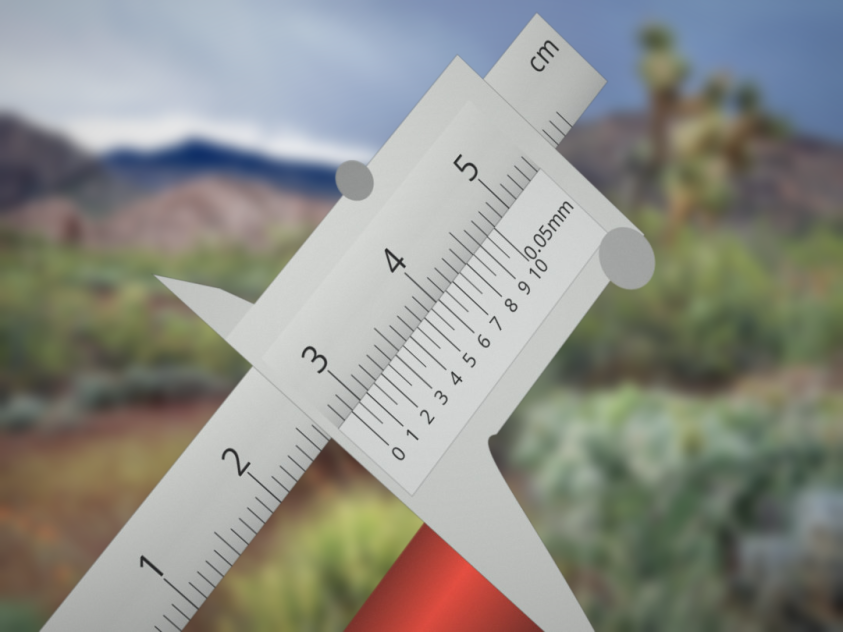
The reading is 28.9 (mm)
